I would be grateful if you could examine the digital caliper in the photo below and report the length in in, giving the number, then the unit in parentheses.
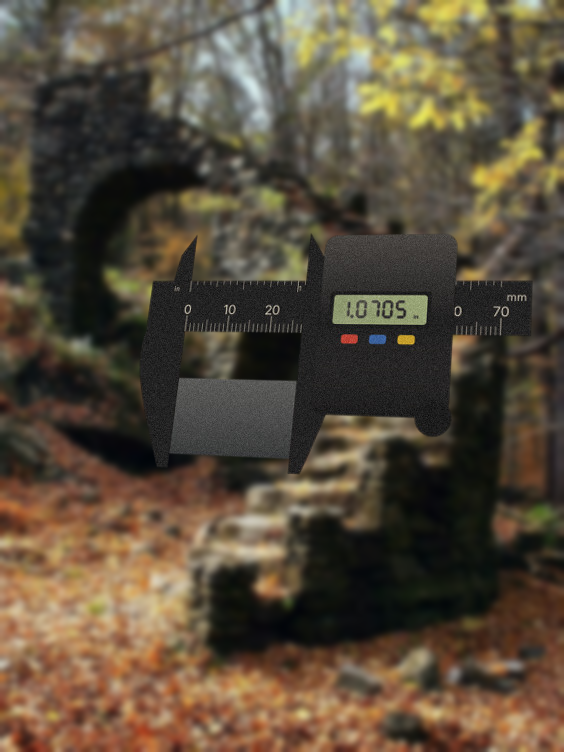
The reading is 1.0705 (in)
